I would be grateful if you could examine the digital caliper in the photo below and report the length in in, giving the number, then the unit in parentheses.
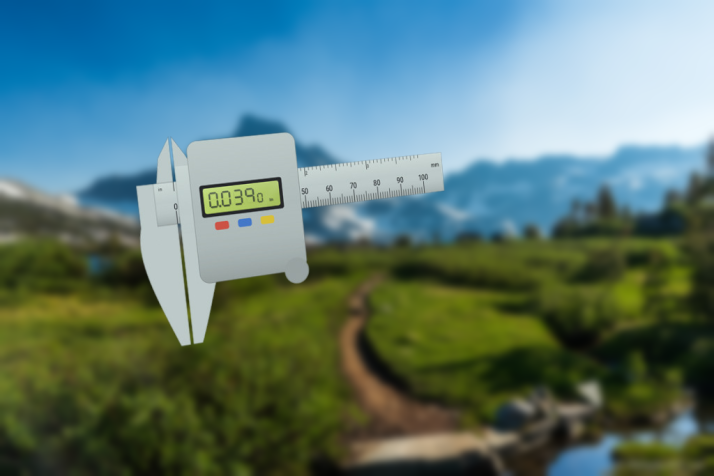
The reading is 0.0390 (in)
